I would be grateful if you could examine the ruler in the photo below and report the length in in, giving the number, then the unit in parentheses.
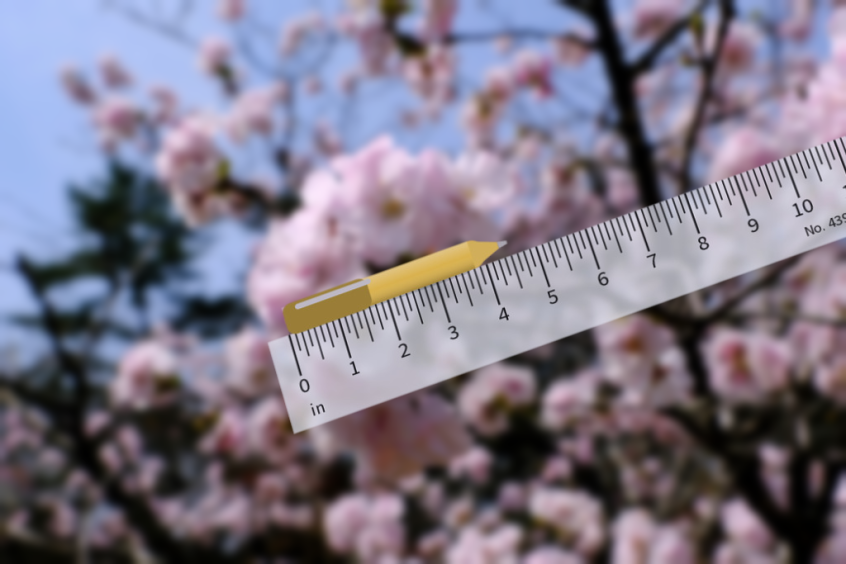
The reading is 4.5 (in)
